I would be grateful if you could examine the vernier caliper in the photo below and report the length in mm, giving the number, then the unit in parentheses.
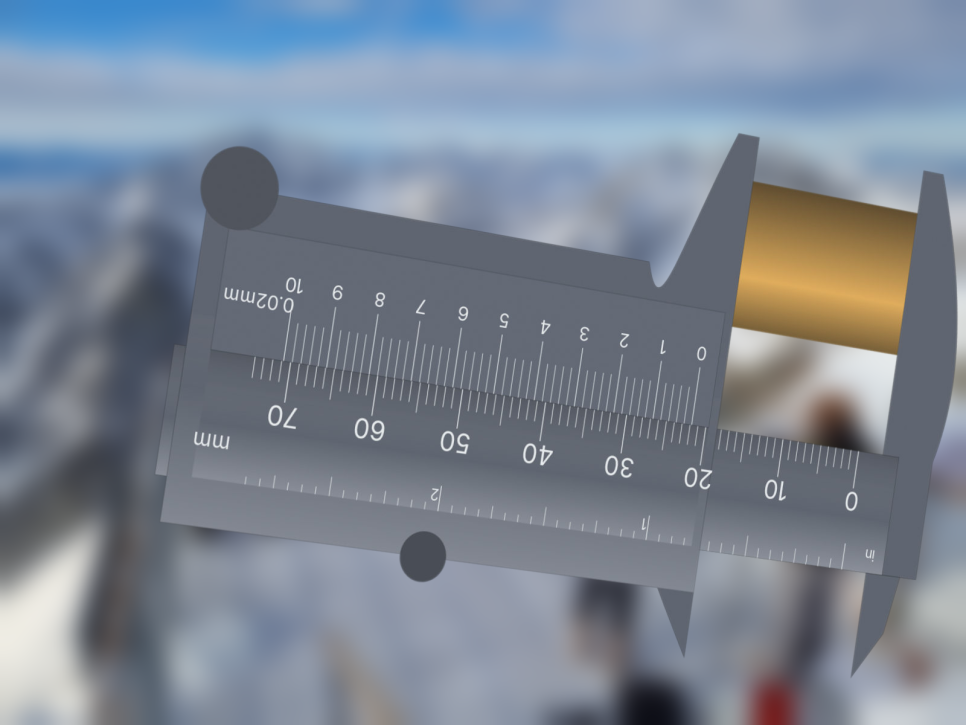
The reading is 21.8 (mm)
